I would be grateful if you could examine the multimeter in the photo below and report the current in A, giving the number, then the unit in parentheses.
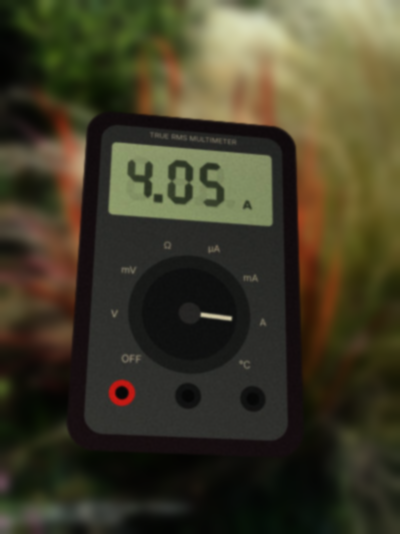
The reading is 4.05 (A)
